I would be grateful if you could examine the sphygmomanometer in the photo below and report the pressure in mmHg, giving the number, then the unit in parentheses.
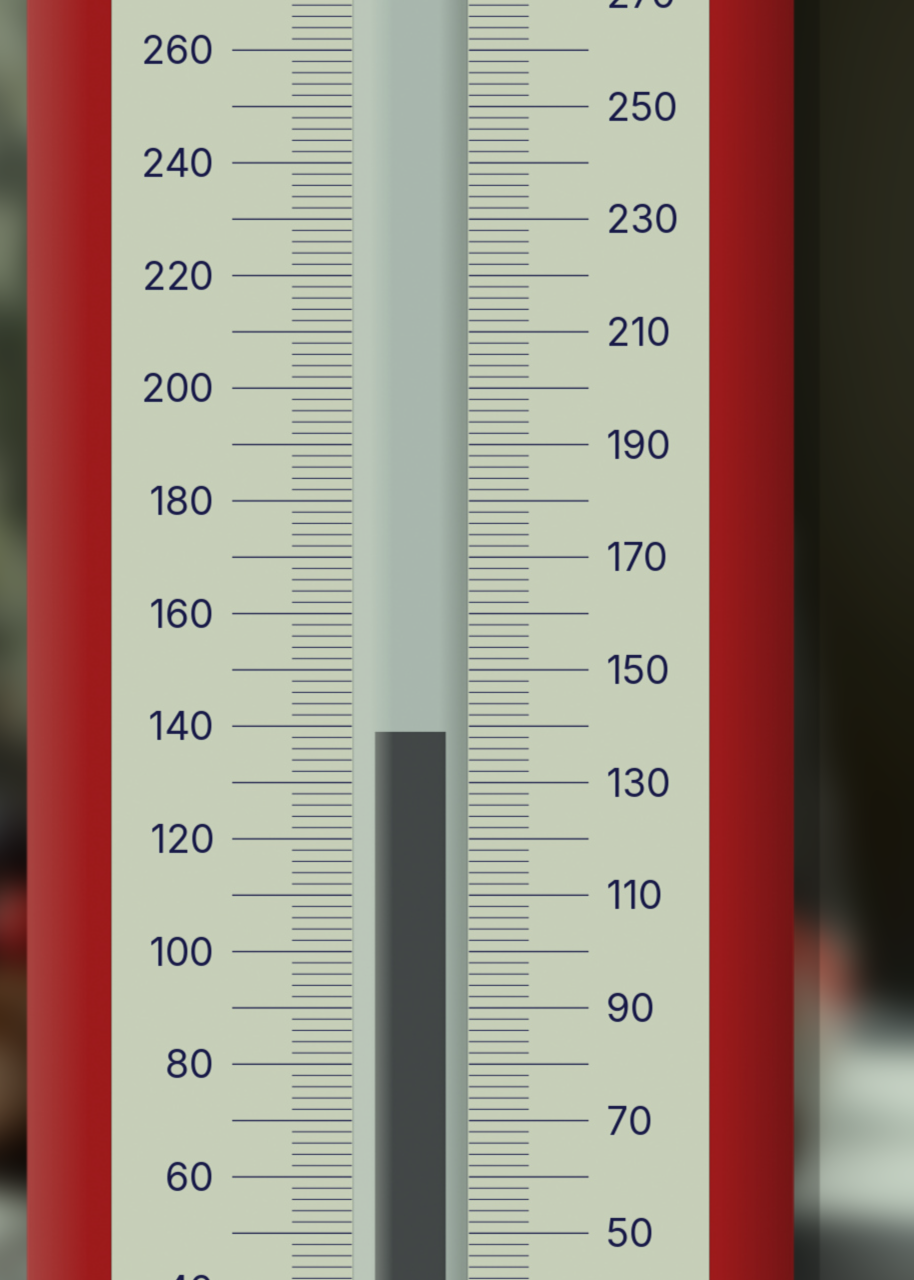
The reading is 139 (mmHg)
